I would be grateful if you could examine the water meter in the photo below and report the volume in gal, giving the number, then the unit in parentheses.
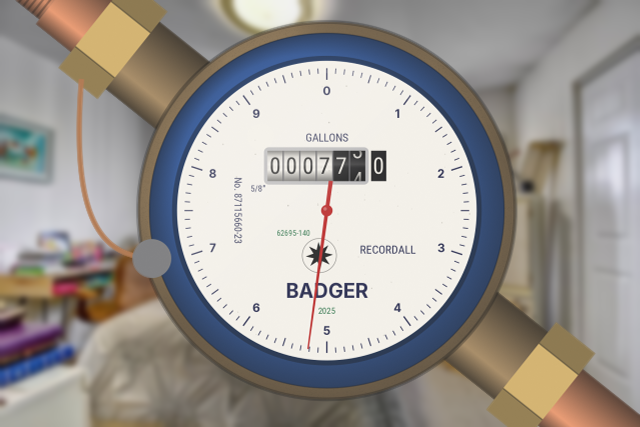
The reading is 7735.2 (gal)
